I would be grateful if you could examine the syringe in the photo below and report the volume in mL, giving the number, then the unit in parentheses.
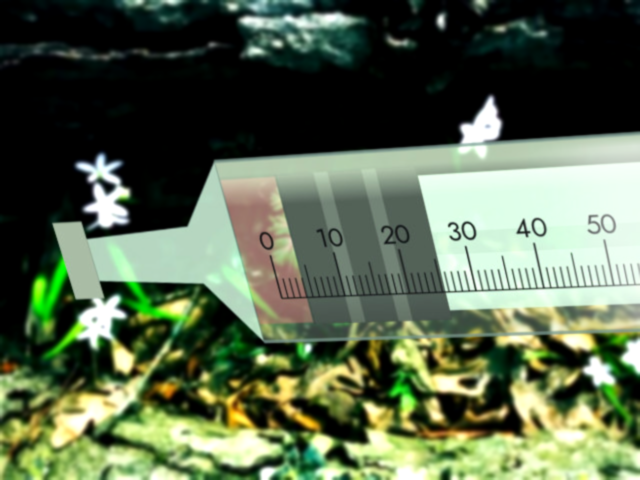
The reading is 4 (mL)
